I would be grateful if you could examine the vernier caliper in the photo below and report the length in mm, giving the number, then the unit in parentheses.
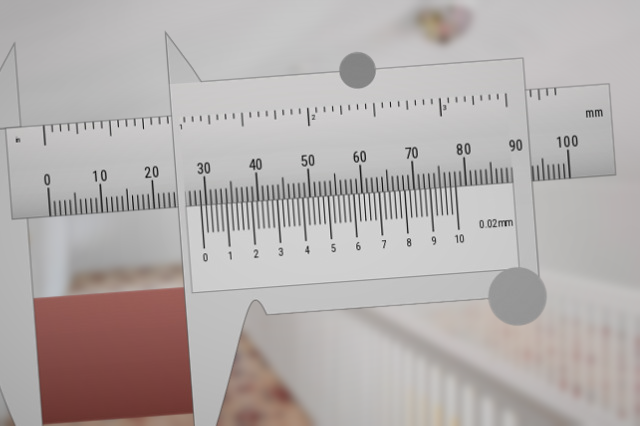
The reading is 29.0 (mm)
